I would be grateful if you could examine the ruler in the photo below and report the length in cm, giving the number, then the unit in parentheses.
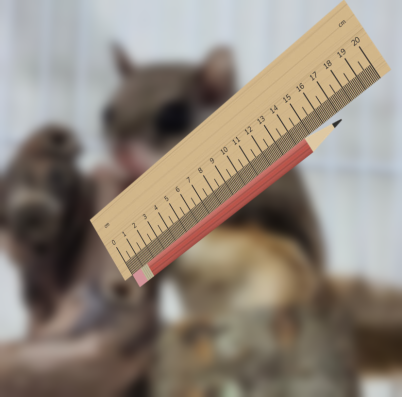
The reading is 17 (cm)
